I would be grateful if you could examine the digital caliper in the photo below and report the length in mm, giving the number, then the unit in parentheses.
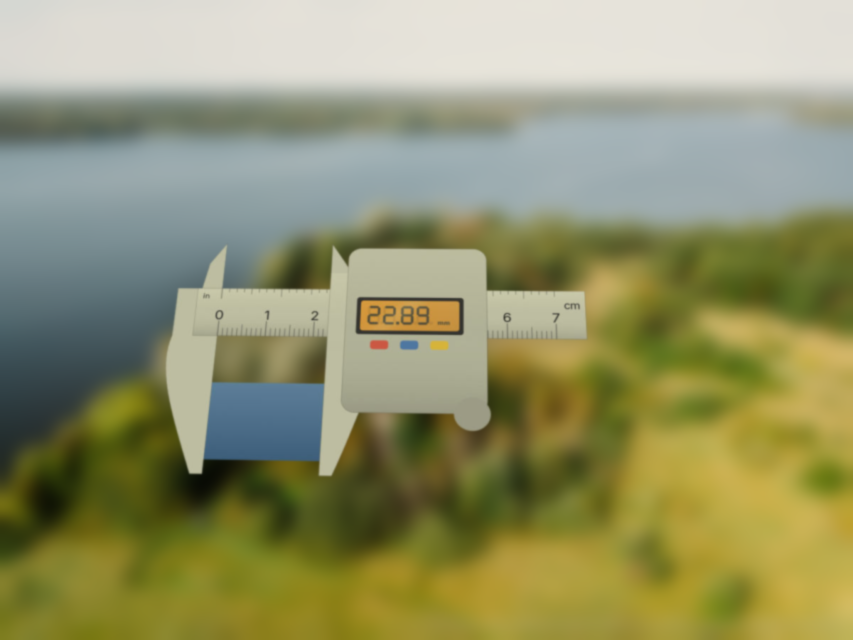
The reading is 22.89 (mm)
